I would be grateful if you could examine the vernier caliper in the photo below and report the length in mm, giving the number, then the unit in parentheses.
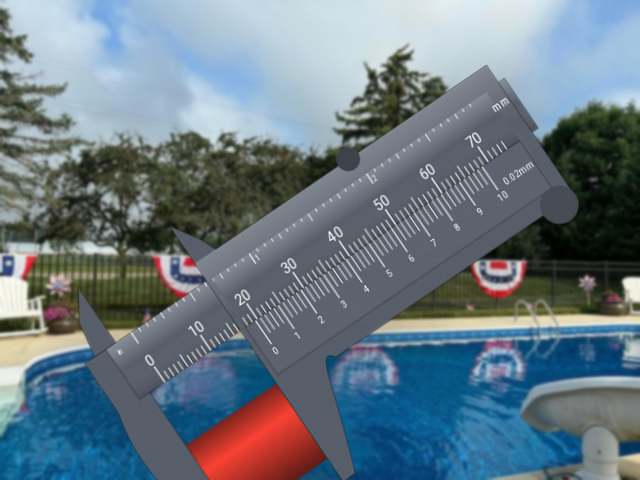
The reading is 19.6 (mm)
